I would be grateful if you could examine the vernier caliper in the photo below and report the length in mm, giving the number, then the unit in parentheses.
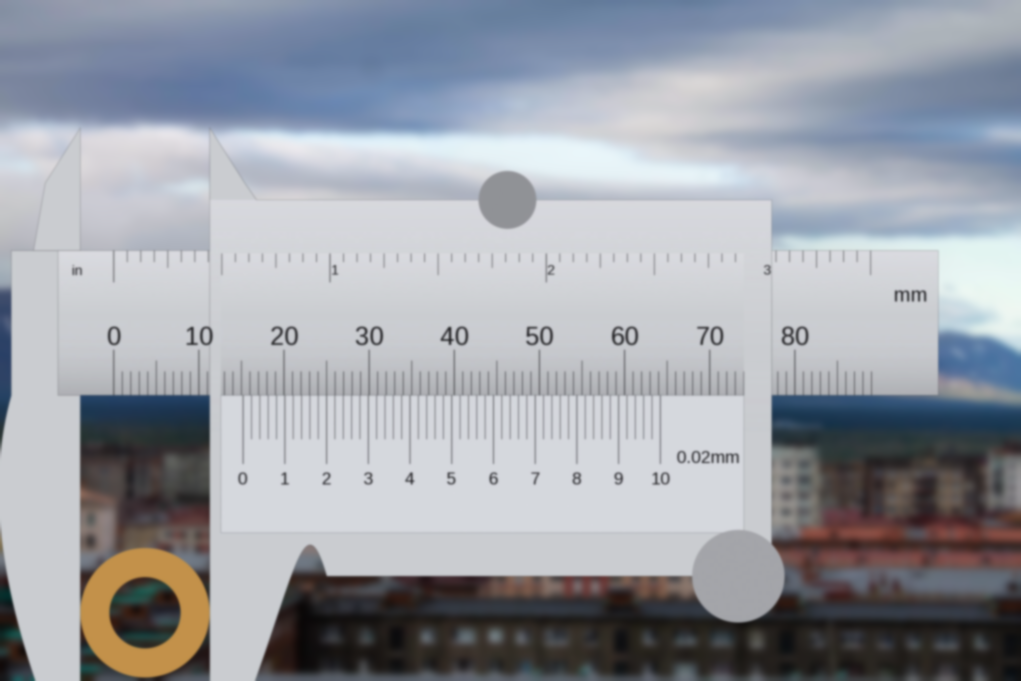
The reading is 15.2 (mm)
